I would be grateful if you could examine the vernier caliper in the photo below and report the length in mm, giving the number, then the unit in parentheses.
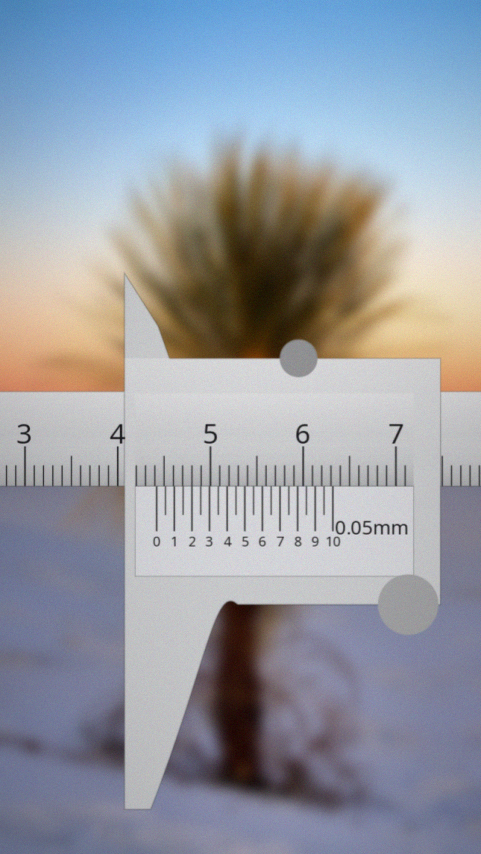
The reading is 44.2 (mm)
